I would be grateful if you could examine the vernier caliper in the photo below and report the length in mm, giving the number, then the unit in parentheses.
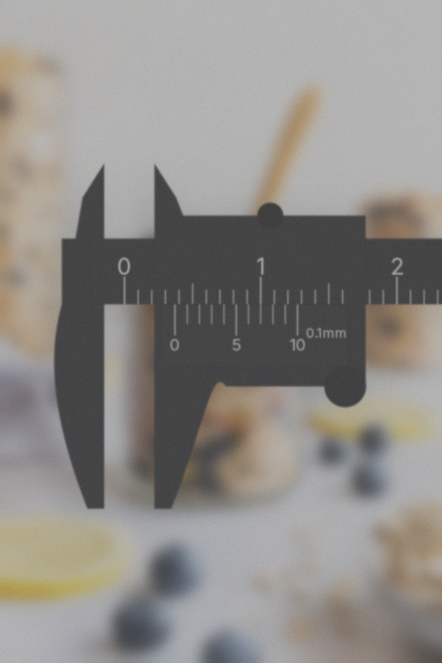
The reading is 3.7 (mm)
